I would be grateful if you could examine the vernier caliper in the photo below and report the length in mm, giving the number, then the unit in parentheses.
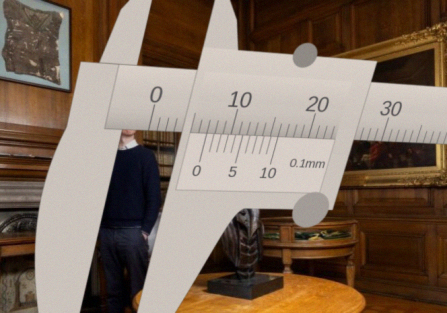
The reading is 7.0 (mm)
